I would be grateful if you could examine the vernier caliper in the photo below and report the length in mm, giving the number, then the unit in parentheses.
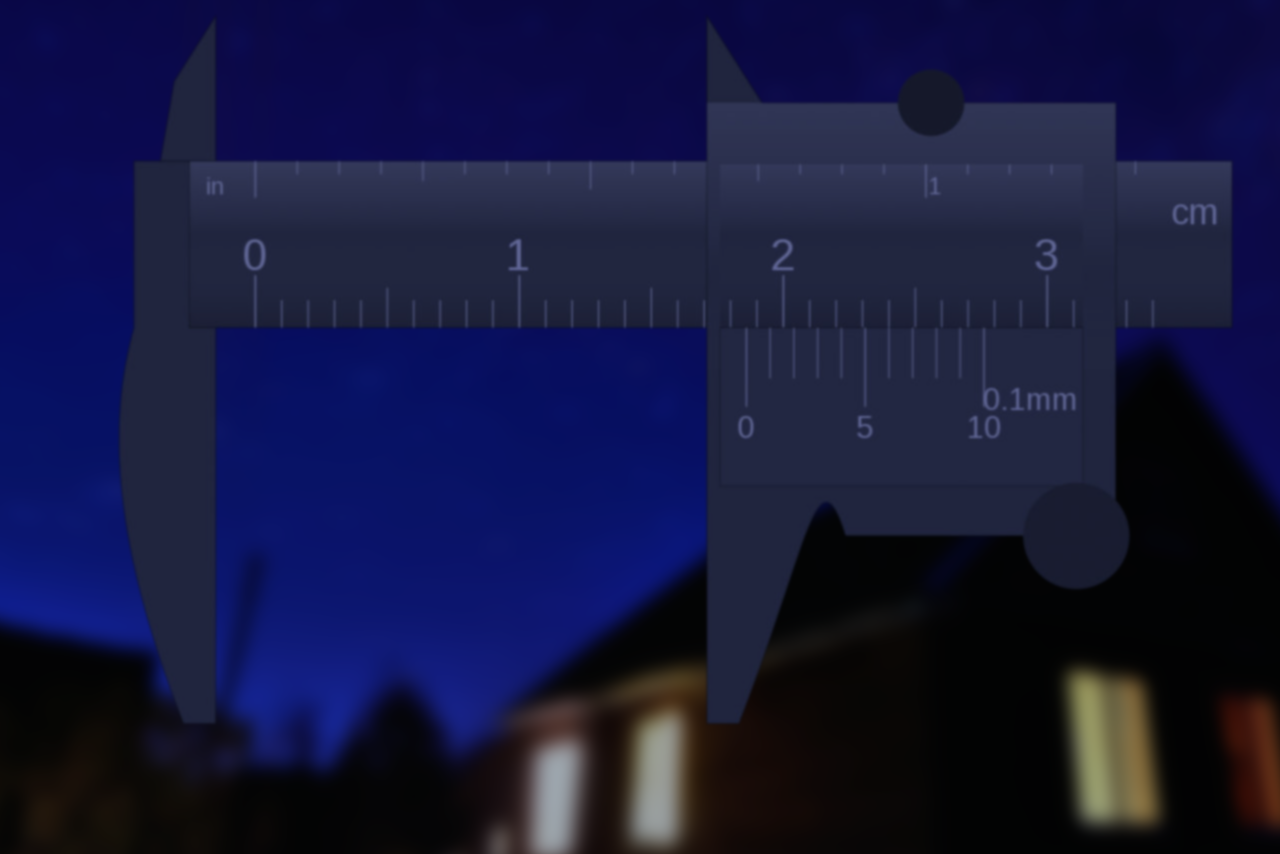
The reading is 18.6 (mm)
